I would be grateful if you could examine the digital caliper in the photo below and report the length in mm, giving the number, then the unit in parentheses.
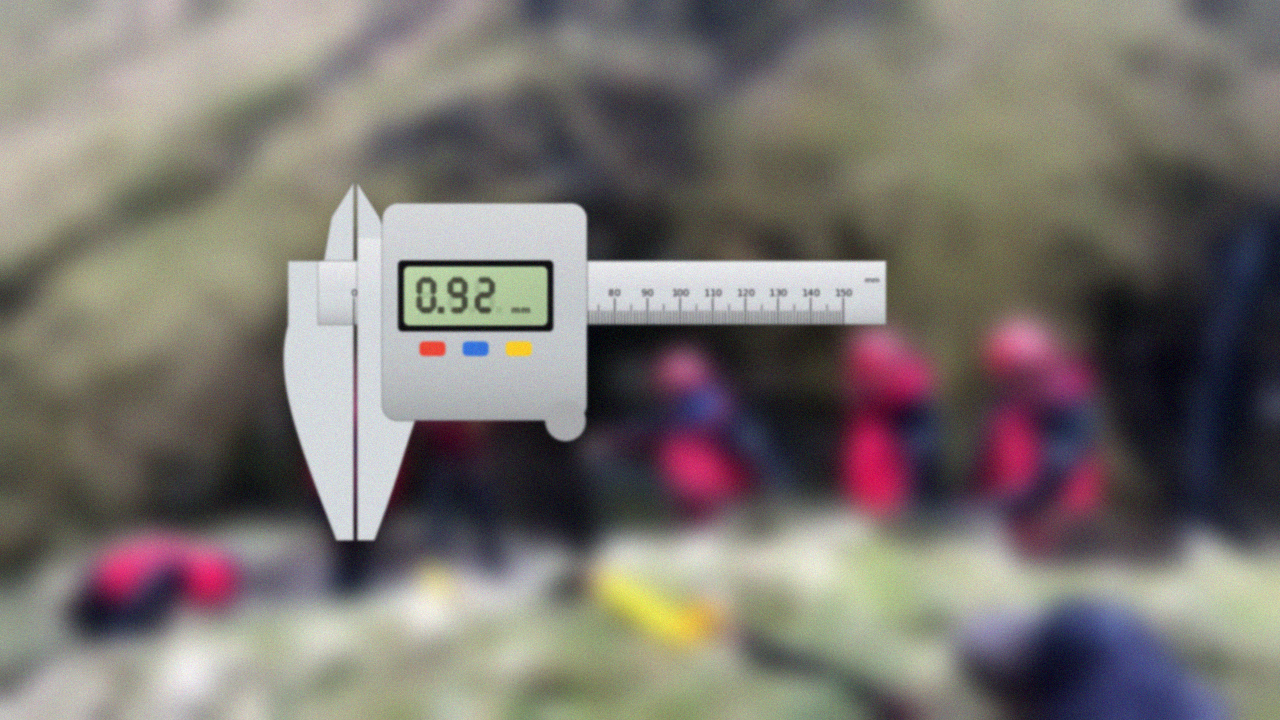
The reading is 0.92 (mm)
